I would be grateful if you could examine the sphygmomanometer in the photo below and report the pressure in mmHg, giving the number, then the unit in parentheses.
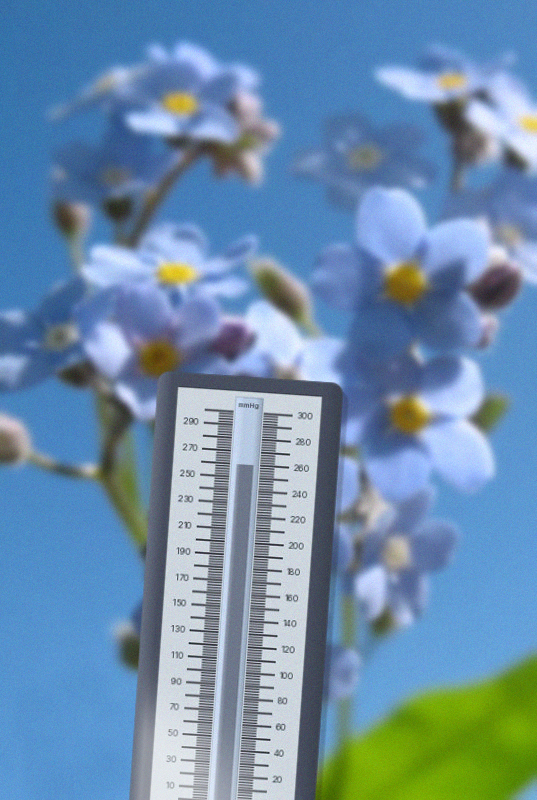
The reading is 260 (mmHg)
